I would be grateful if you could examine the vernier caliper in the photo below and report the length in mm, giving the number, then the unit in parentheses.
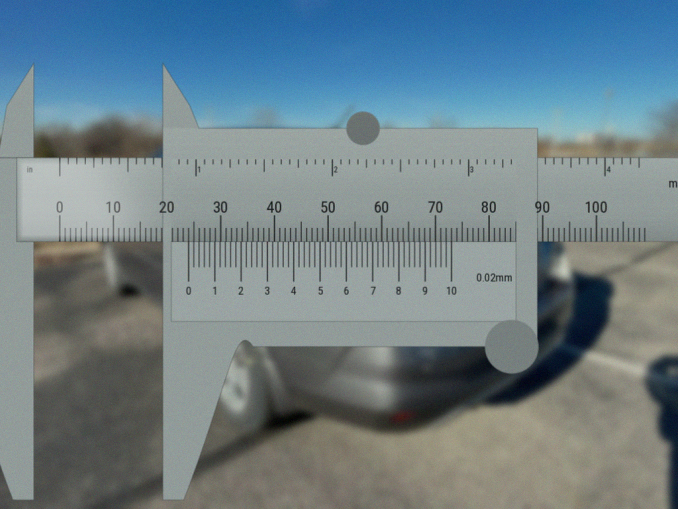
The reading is 24.0 (mm)
